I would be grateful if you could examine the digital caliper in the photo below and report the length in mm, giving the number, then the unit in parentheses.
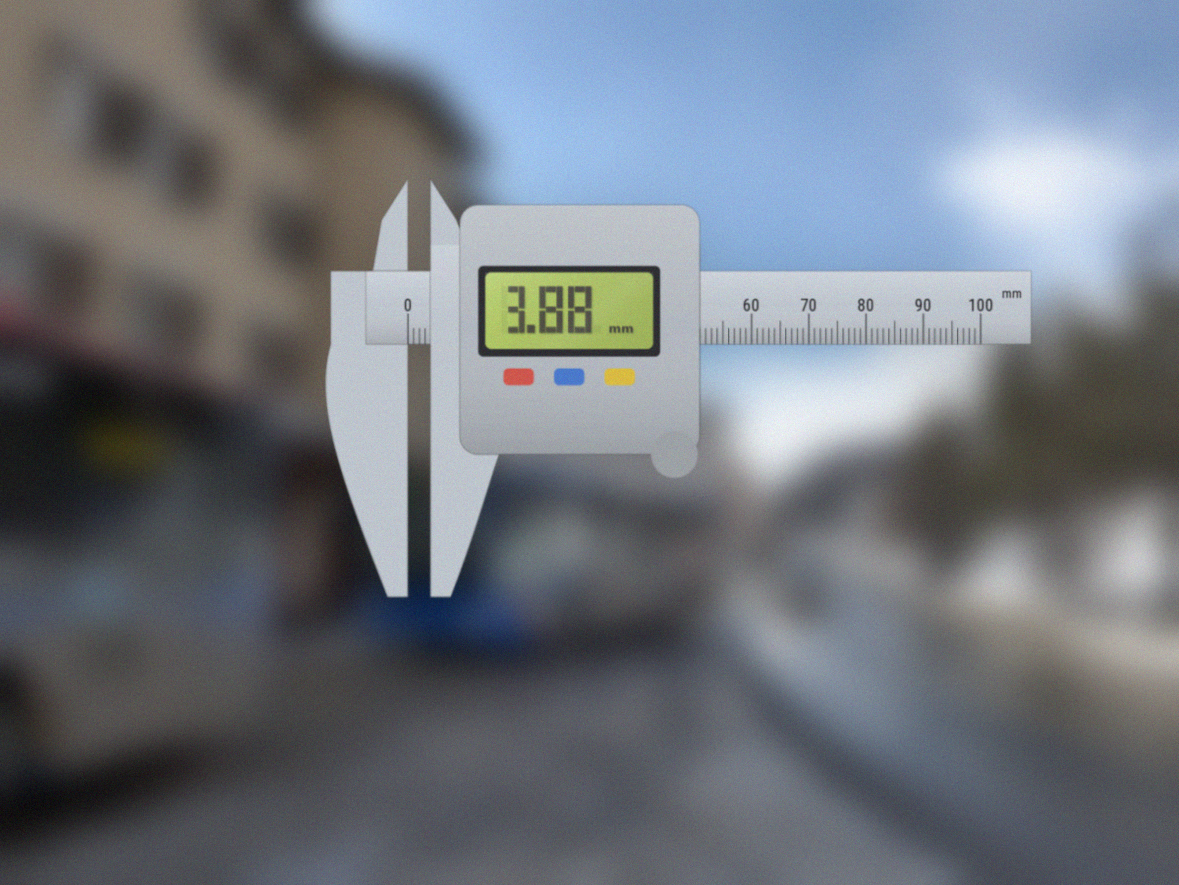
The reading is 3.88 (mm)
